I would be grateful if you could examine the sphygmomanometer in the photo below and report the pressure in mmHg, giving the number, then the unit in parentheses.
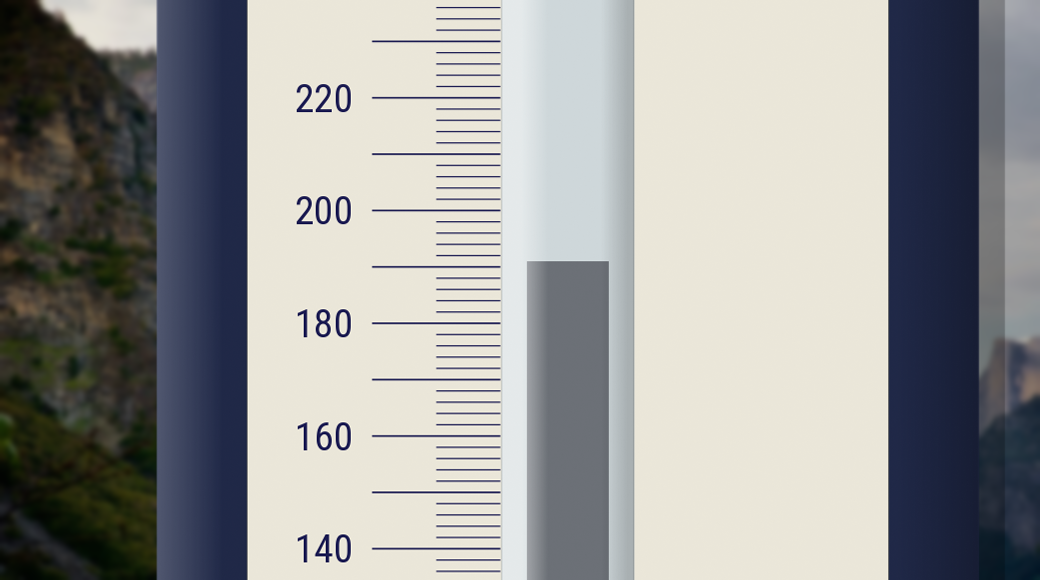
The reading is 191 (mmHg)
